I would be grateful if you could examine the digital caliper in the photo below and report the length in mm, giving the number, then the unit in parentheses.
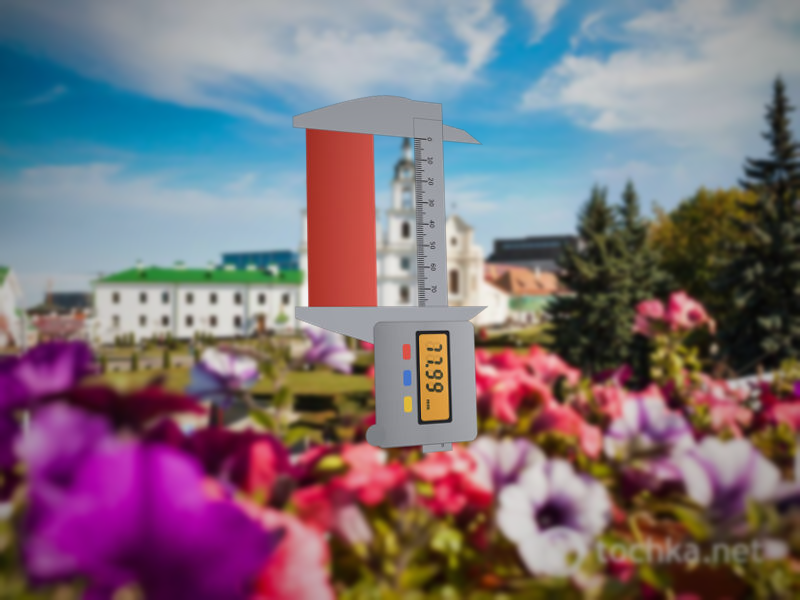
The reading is 77.99 (mm)
